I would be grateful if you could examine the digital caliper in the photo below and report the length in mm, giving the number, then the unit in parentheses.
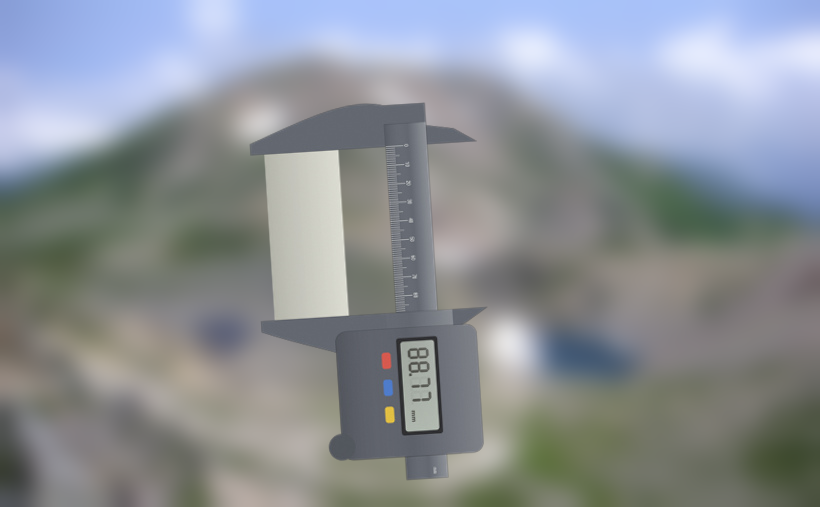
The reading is 88.77 (mm)
